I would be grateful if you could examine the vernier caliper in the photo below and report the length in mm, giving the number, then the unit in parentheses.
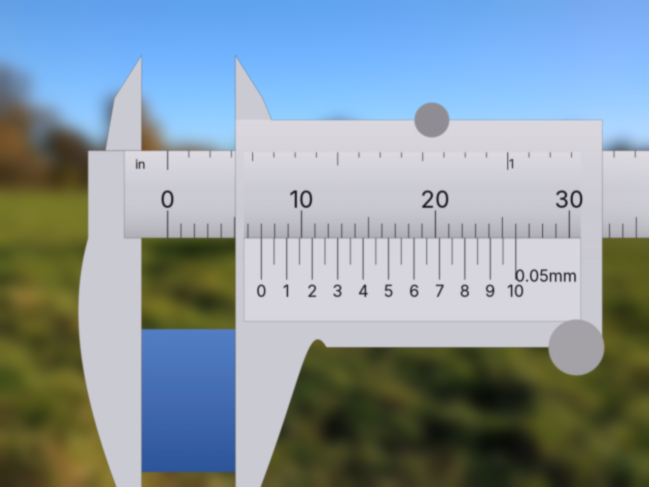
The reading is 7.0 (mm)
